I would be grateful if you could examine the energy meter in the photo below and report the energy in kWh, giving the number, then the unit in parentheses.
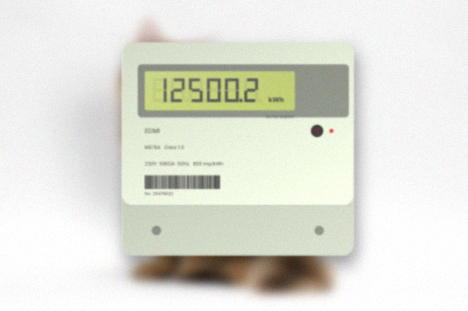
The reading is 12500.2 (kWh)
